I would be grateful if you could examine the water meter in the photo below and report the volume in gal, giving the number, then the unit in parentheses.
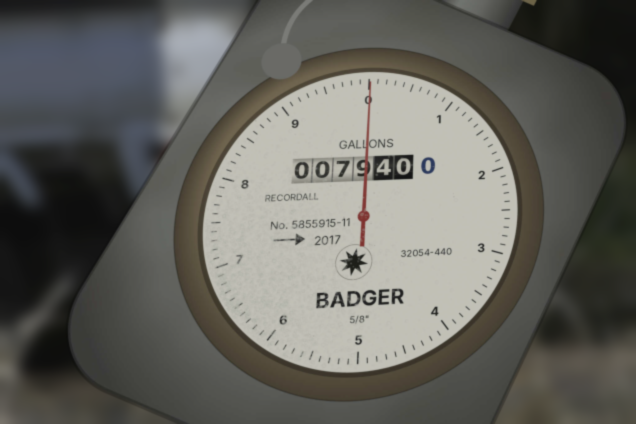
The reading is 79400.0 (gal)
